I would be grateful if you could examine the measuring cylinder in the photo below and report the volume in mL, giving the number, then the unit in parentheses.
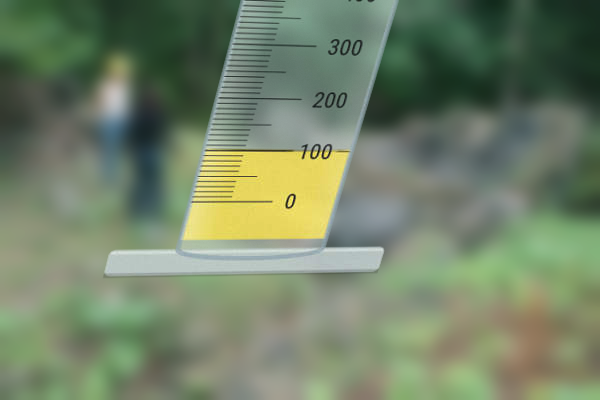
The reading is 100 (mL)
